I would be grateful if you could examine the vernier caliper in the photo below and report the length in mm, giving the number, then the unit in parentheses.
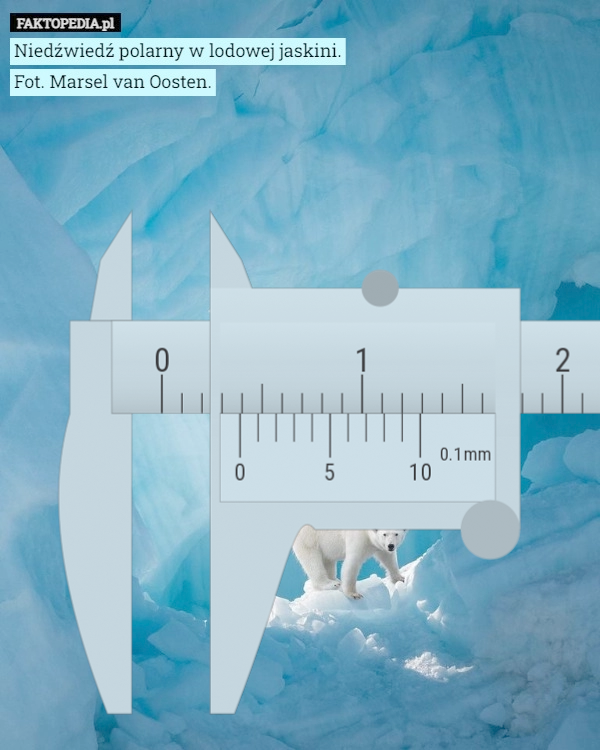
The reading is 3.9 (mm)
